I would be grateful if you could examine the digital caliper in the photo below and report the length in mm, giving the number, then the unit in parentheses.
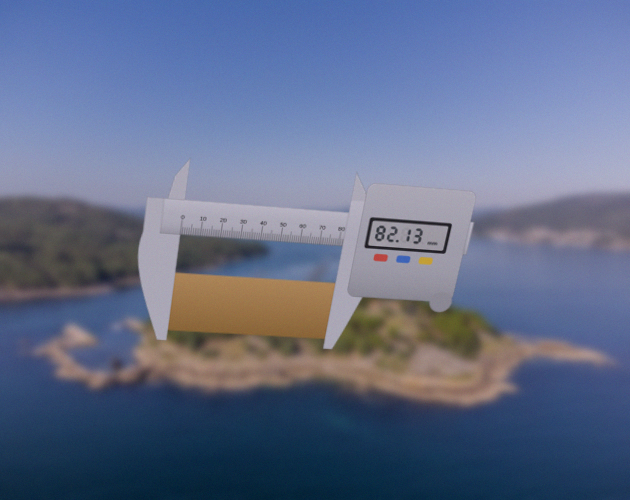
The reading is 82.13 (mm)
